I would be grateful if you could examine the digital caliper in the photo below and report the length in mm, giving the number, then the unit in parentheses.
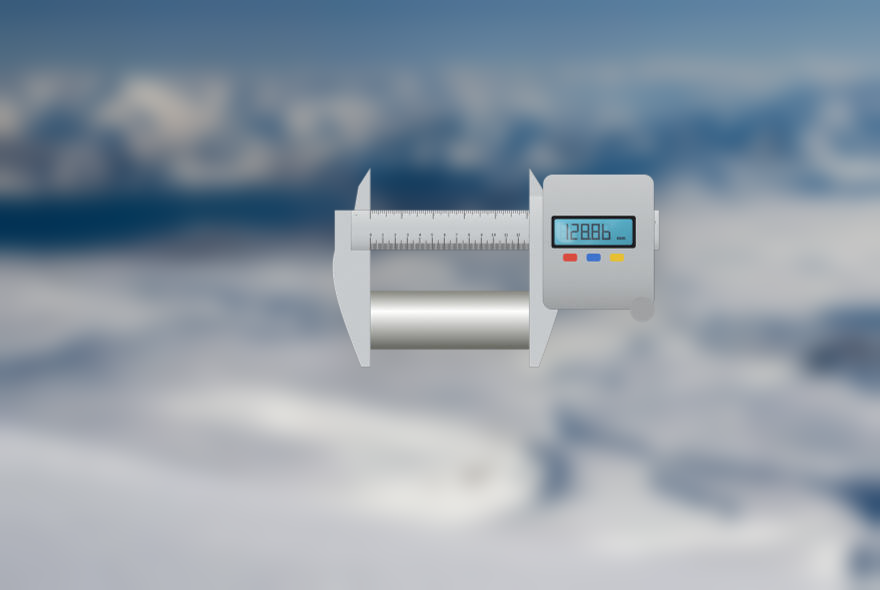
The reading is 128.86 (mm)
